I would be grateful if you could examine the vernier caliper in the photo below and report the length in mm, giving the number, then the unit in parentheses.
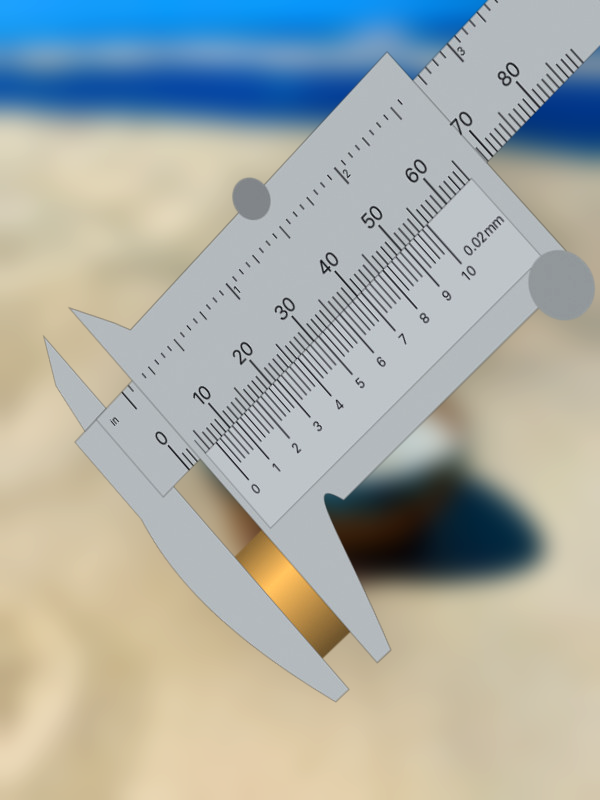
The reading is 6.6 (mm)
